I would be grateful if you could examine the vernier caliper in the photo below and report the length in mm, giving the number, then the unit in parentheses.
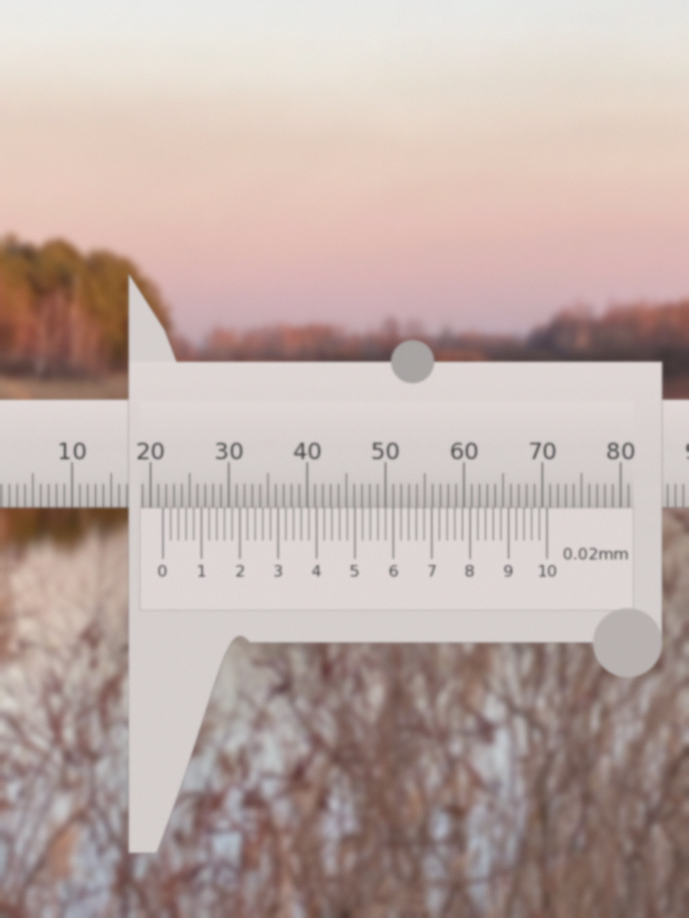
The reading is 21.6 (mm)
